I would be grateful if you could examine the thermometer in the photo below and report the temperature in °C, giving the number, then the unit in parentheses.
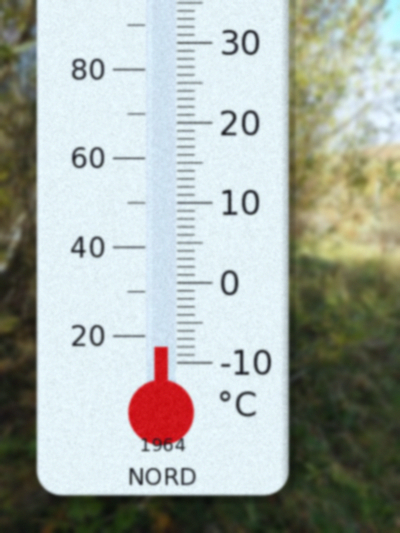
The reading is -8 (°C)
